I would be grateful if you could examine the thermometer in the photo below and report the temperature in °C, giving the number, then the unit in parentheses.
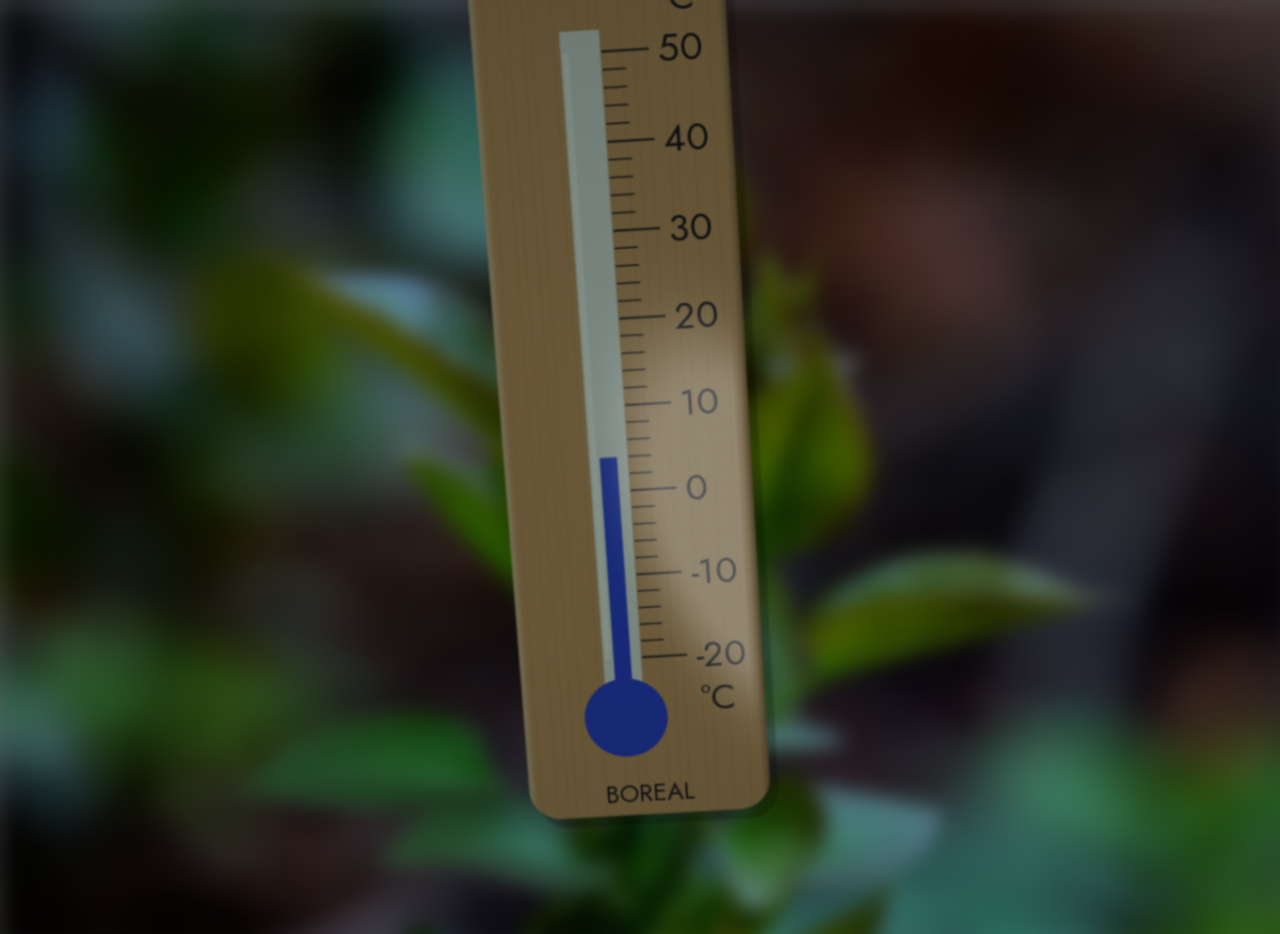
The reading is 4 (°C)
